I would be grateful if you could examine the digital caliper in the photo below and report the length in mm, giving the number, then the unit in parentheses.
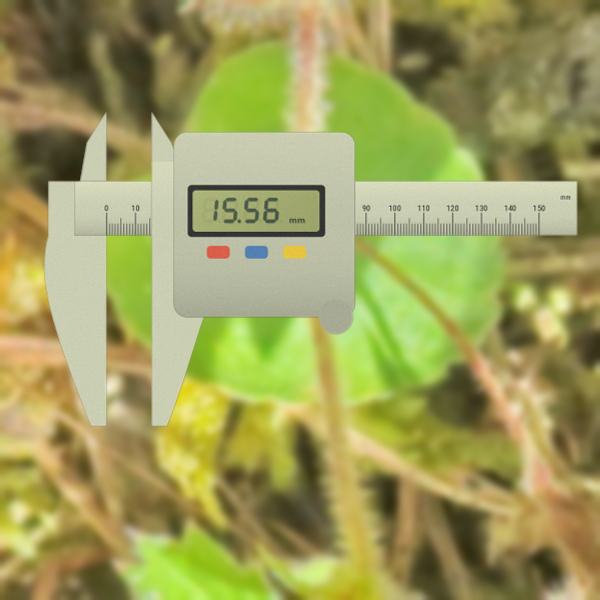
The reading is 15.56 (mm)
